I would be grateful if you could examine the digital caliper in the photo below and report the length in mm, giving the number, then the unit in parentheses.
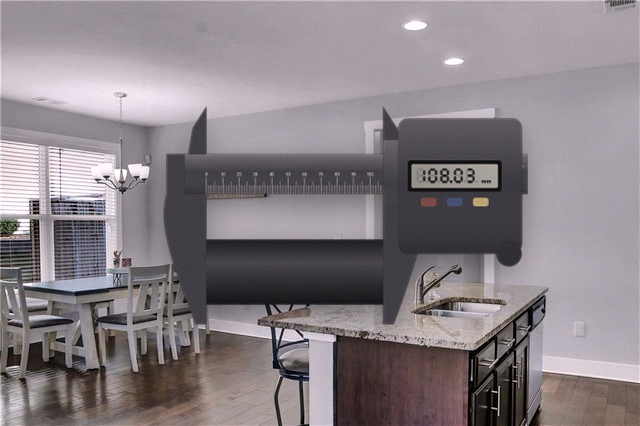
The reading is 108.03 (mm)
